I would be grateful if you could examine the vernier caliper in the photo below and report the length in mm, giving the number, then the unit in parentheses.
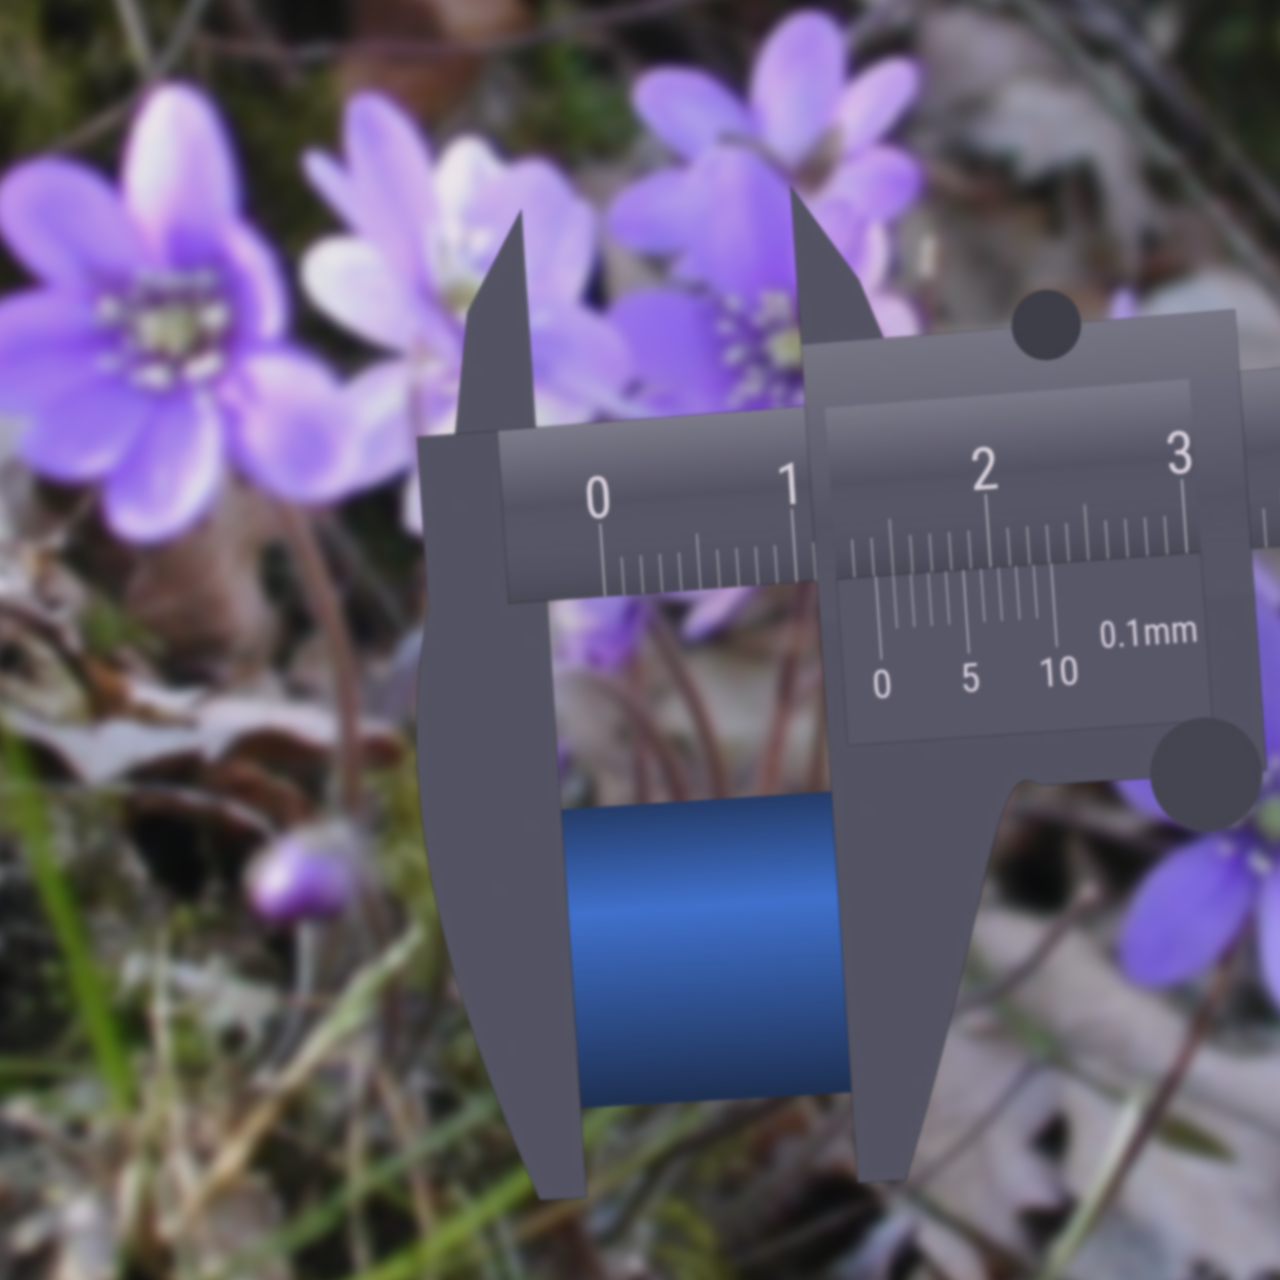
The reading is 14.1 (mm)
